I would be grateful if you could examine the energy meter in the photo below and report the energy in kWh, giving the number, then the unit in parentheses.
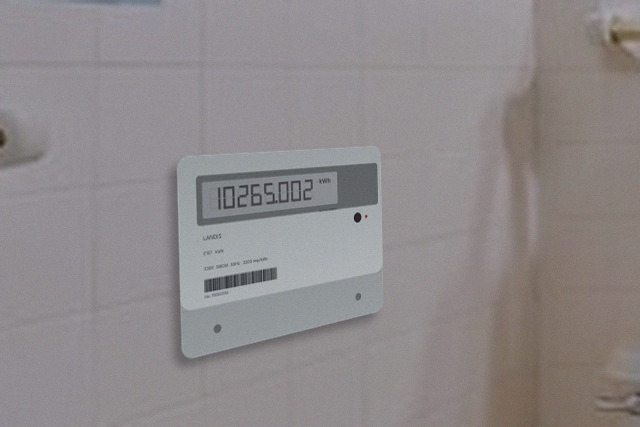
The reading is 10265.002 (kWh)
